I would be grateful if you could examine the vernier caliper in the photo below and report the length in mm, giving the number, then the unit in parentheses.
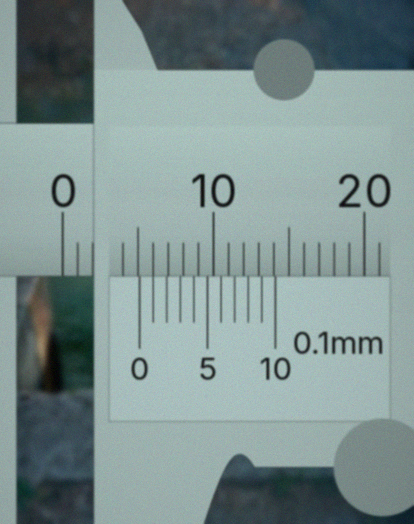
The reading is 5.1 (mm)
